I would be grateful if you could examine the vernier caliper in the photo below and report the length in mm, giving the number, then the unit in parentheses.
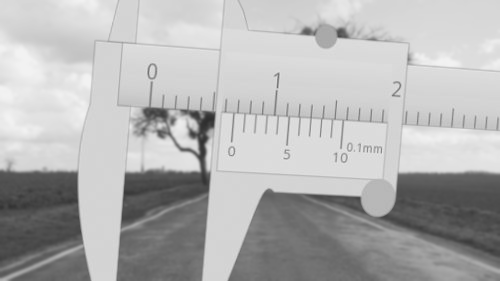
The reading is 6.7 (mm)
